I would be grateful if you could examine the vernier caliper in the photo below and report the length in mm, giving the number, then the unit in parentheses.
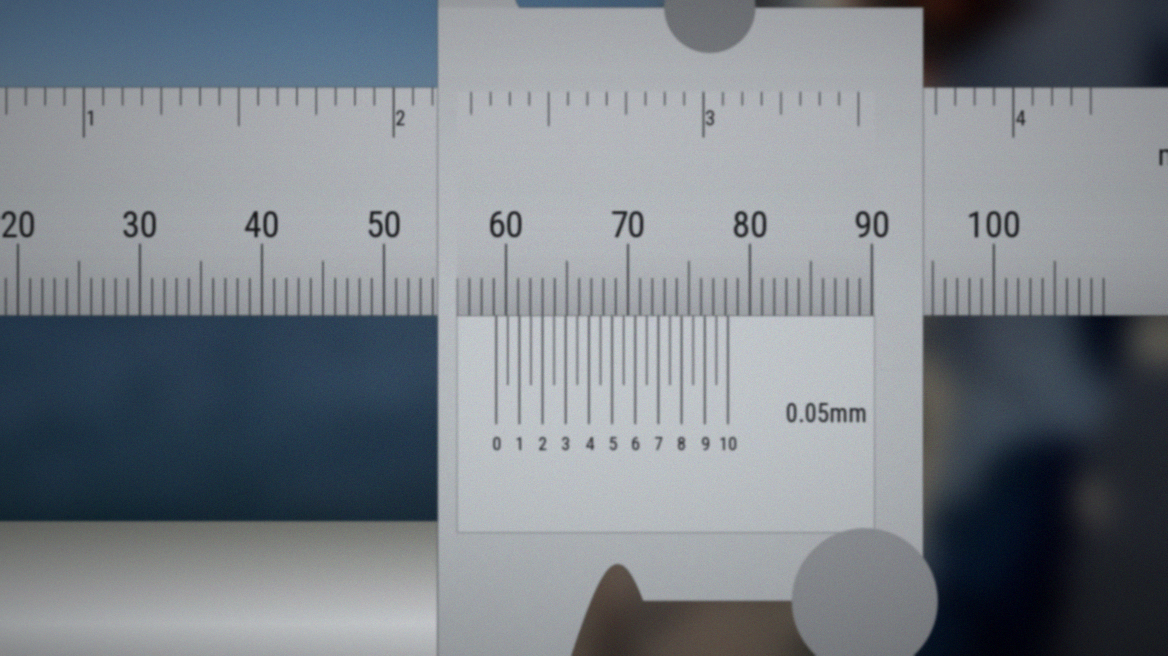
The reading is 59.2 (mm)
